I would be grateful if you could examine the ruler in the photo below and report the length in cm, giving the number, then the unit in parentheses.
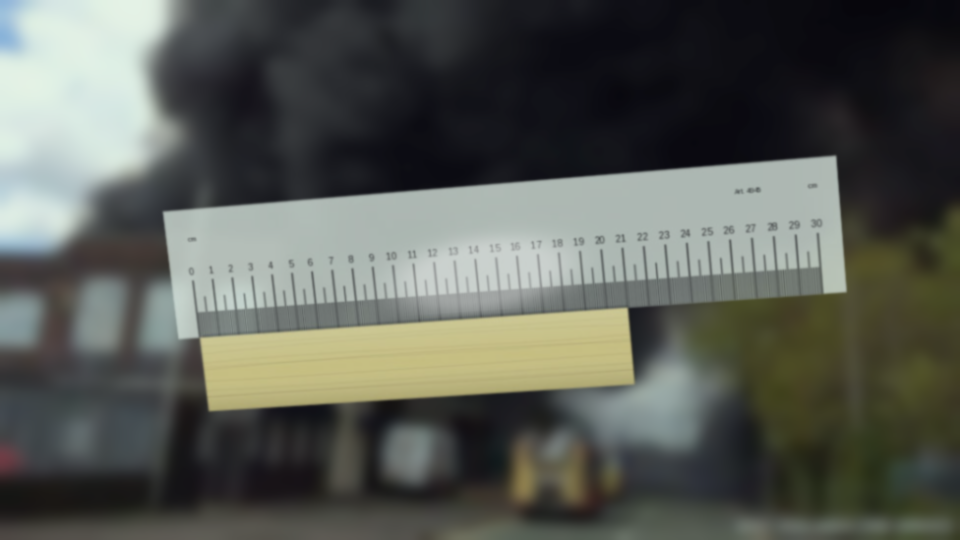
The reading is 21 (cm)
